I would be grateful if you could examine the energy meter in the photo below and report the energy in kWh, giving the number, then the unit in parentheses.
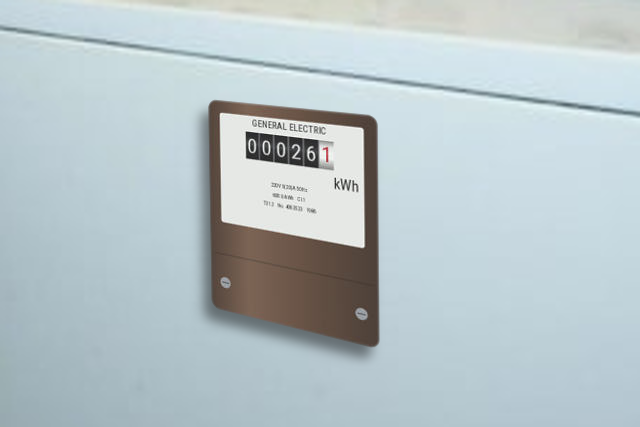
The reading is 26.1 (kWh)
